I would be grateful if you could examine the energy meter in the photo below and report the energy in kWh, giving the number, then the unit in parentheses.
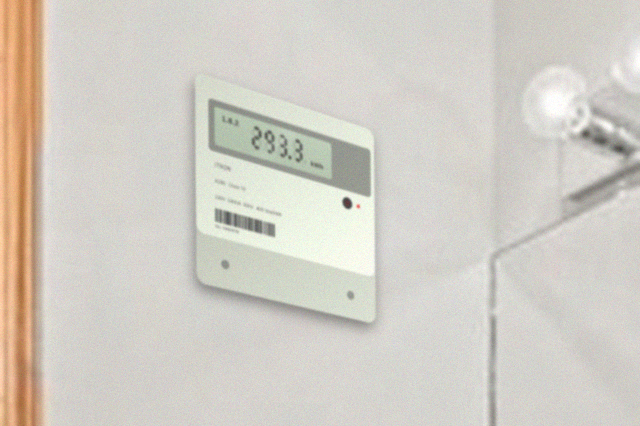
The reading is 293.3 (kWh)
